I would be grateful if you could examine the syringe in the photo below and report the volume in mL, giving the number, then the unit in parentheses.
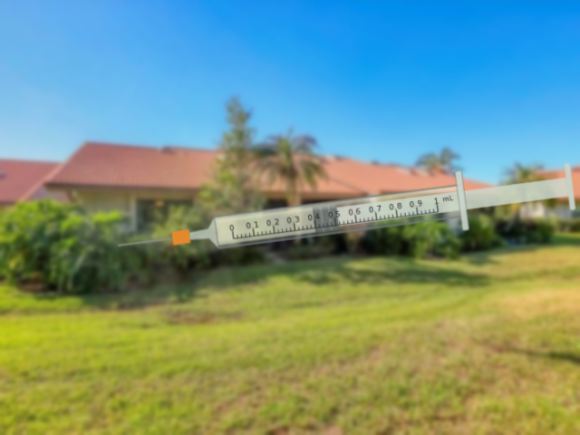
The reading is 0.4 (mL)
